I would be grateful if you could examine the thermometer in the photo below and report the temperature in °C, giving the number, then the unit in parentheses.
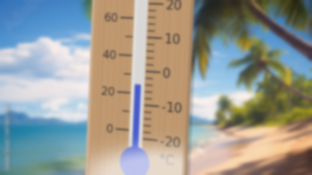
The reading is -4 (°C)
